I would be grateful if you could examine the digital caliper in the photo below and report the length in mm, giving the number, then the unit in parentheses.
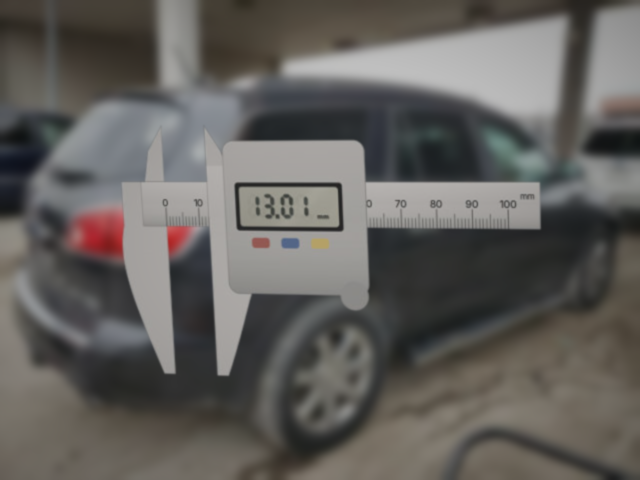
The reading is 13.01 (mm)
